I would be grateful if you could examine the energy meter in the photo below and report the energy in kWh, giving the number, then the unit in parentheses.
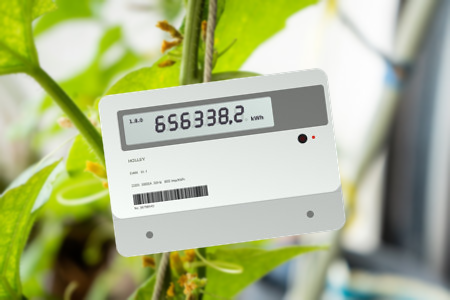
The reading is 656338.2 (kWh)
